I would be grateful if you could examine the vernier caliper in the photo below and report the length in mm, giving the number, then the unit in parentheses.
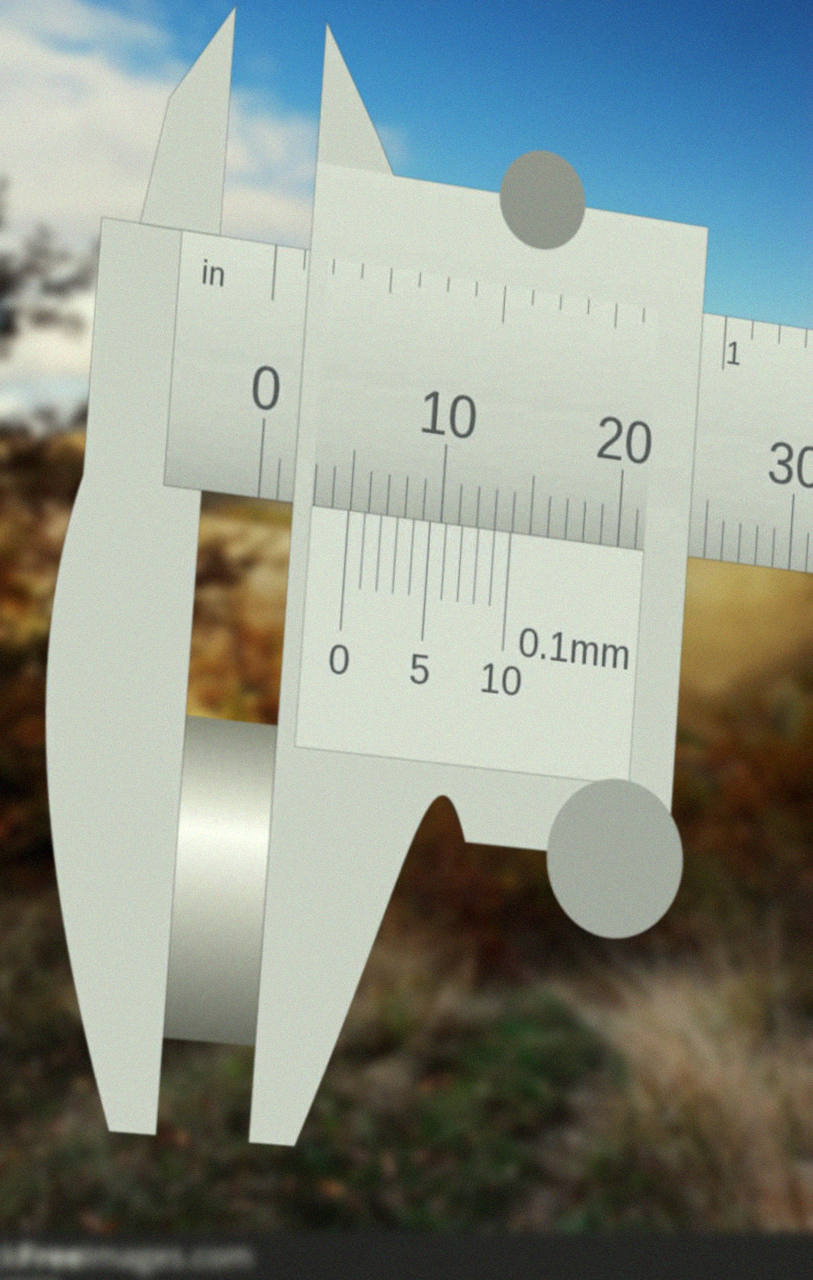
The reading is 4.9 (mm)
